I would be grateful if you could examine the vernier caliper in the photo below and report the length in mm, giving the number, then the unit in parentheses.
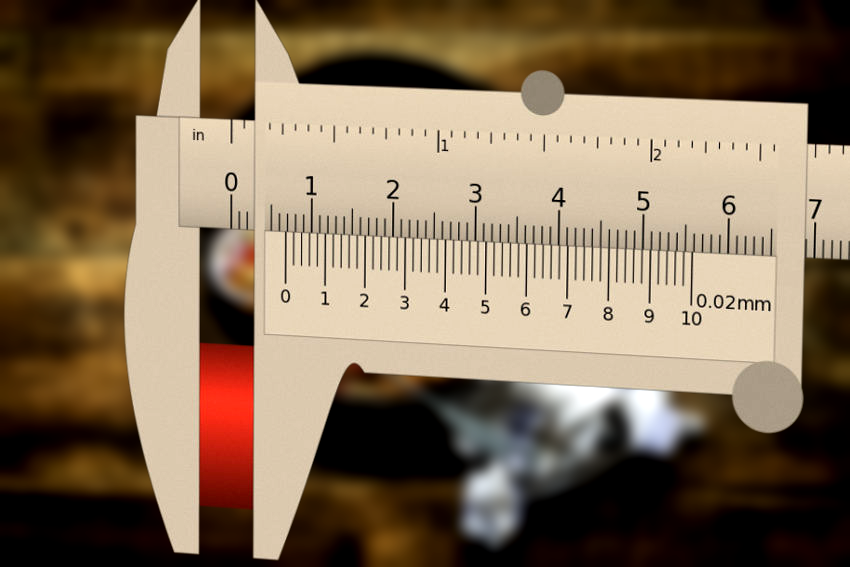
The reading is 6.8 (mm)
